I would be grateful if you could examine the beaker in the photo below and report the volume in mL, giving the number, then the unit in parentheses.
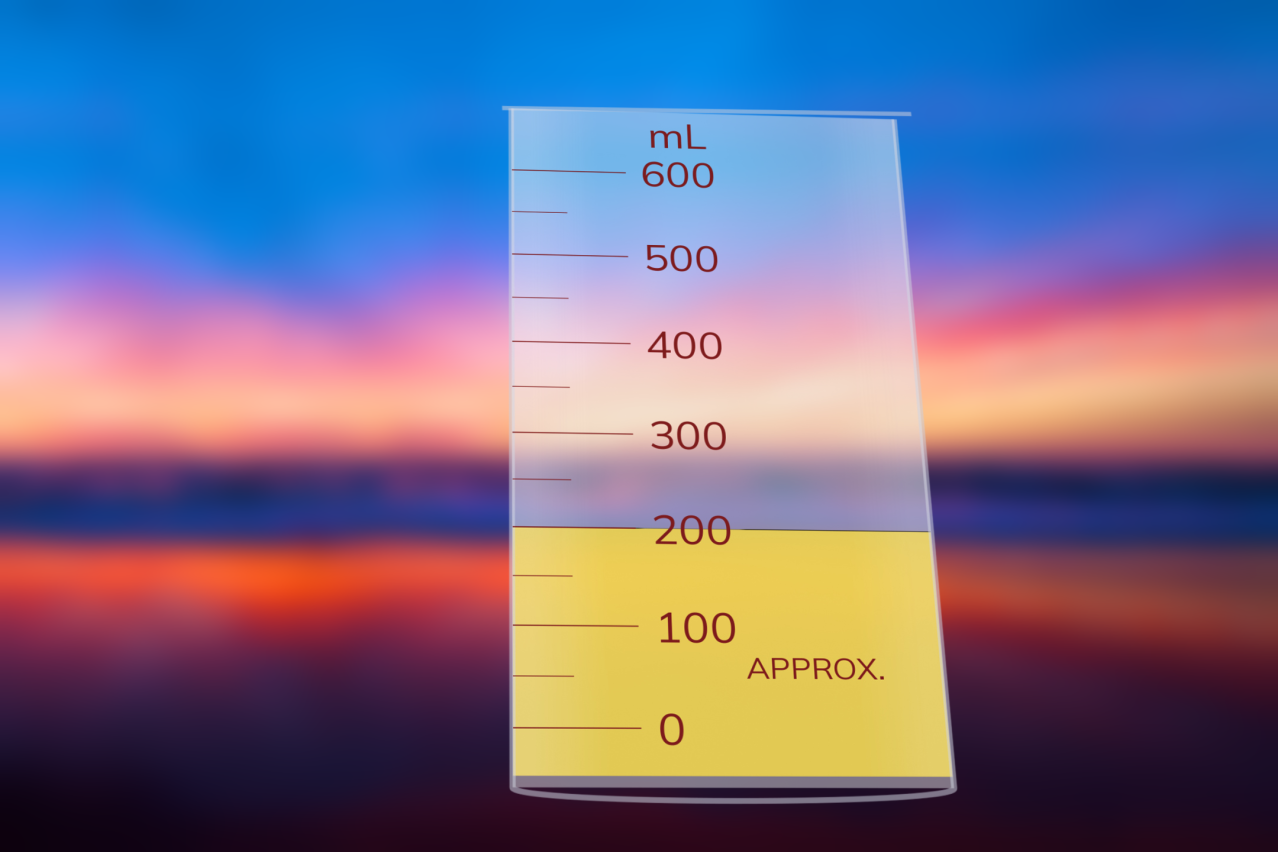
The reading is 200 (mL)
